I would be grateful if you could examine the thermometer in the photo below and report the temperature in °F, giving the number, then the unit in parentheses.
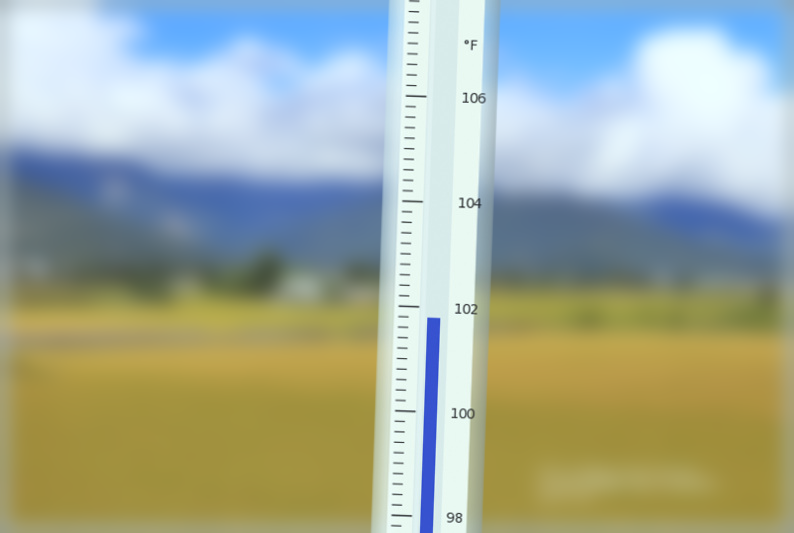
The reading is 101.8 (°F)
